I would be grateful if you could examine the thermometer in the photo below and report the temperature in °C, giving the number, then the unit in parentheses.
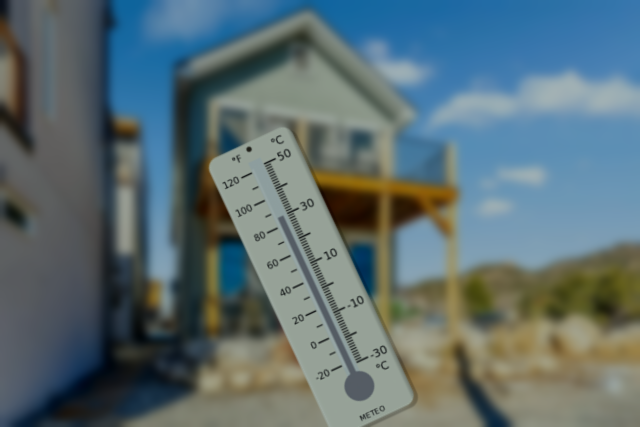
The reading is 30 (°C)
